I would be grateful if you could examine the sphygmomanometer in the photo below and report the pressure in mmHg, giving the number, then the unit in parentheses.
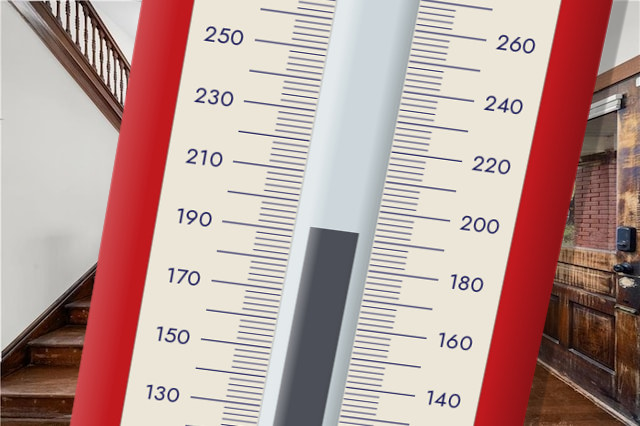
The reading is 192 (mmHg)
